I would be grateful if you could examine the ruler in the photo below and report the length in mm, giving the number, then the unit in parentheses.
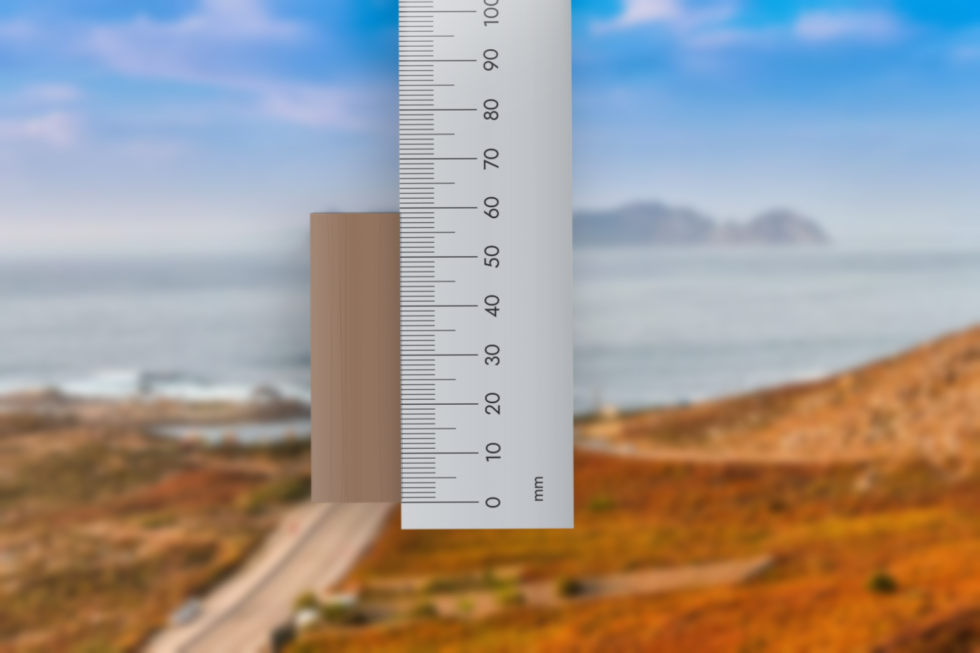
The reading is 59 (mm)
